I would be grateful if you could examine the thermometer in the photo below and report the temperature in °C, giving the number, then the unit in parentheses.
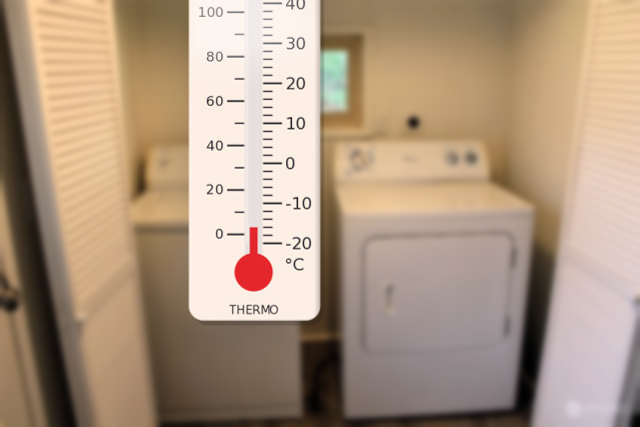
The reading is -16 (°C)
